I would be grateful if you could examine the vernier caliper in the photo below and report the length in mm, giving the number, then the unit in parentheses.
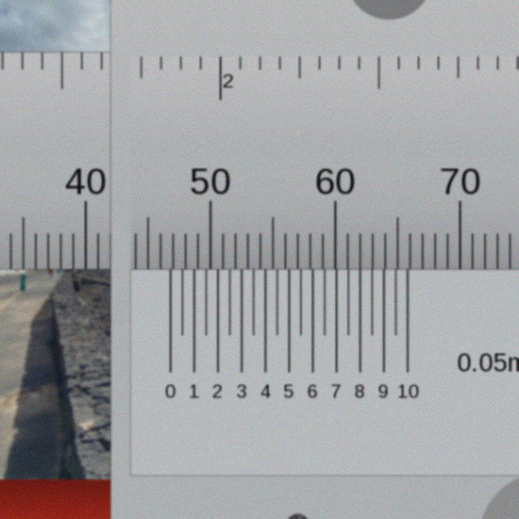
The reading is 46.8 (mm)
